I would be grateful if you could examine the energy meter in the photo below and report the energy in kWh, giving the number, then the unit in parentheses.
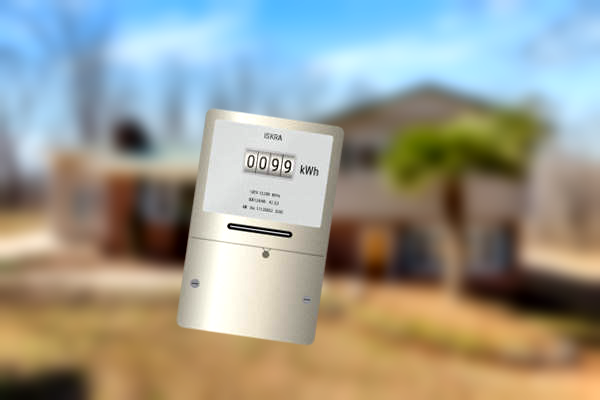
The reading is 99 (kWh)
